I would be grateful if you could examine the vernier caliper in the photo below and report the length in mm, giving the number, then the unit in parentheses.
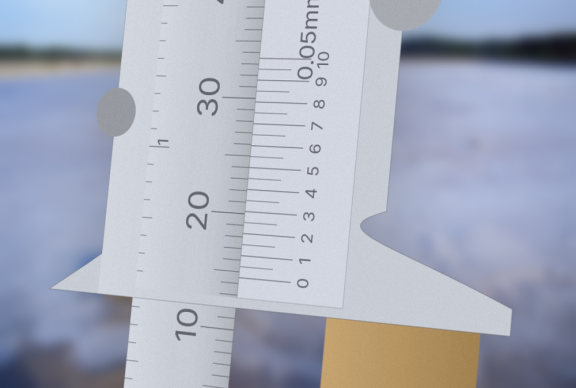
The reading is 14.5 (mm)
